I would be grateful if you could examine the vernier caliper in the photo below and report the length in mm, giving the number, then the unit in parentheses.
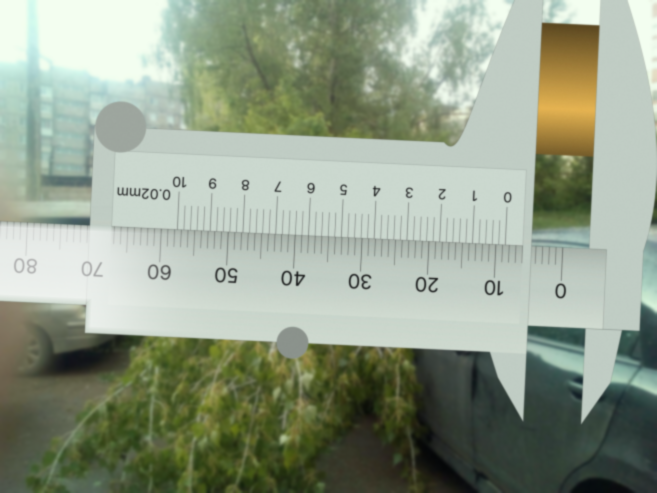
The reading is 8.6 (mm)
